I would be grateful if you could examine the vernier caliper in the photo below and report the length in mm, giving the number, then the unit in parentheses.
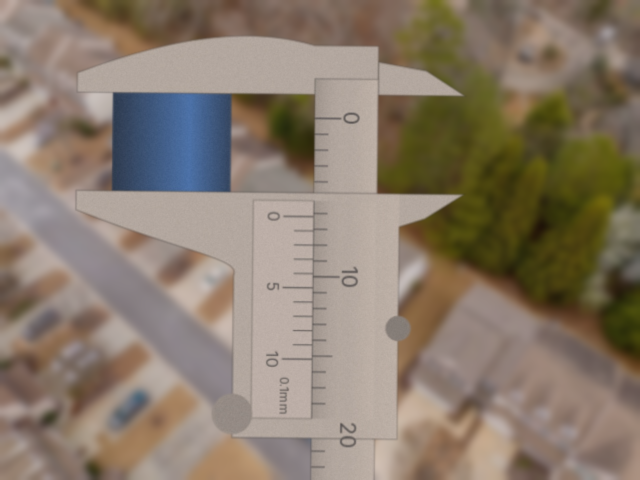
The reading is 6.2 (mm)
